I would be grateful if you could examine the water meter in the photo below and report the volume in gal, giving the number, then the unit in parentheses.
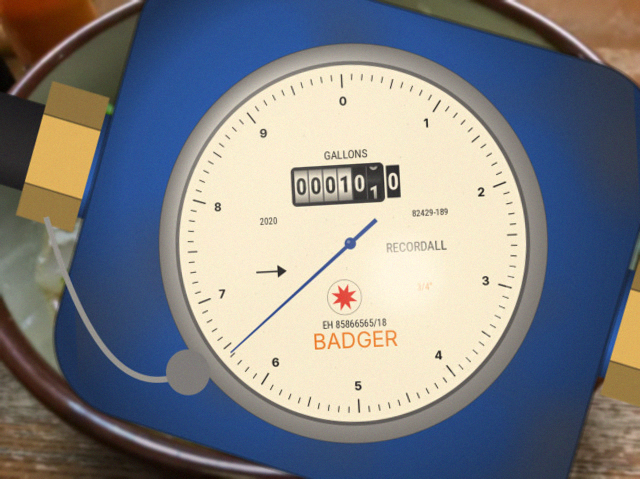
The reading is 1006.4 (gal)
